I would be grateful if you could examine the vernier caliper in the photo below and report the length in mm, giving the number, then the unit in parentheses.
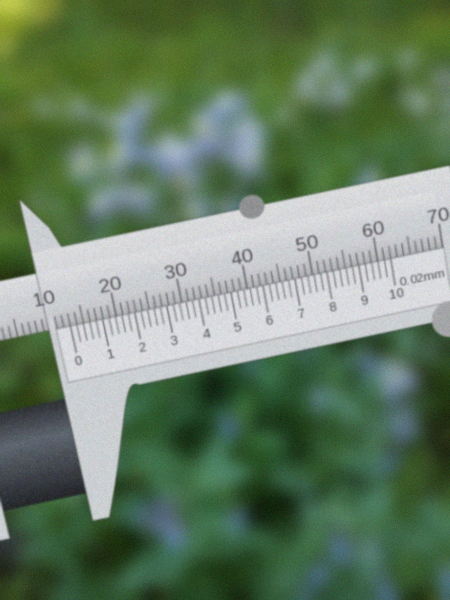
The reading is 13.0 (mm)
